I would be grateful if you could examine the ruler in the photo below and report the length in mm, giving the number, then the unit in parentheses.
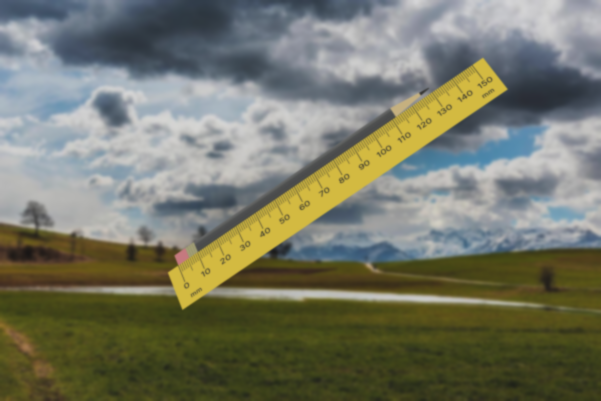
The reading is 130 (mm)
